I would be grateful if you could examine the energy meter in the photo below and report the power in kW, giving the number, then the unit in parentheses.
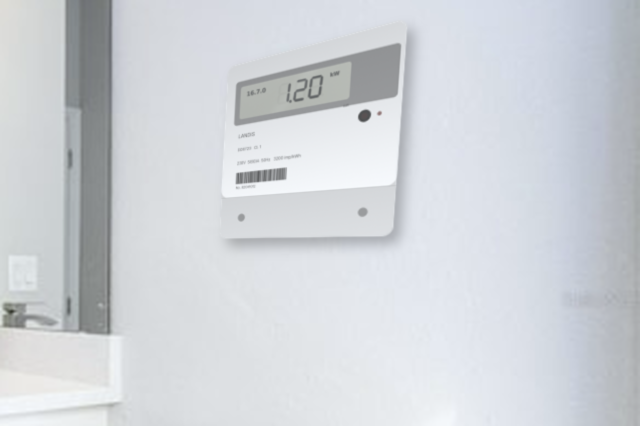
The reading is 1.20 (kW)
